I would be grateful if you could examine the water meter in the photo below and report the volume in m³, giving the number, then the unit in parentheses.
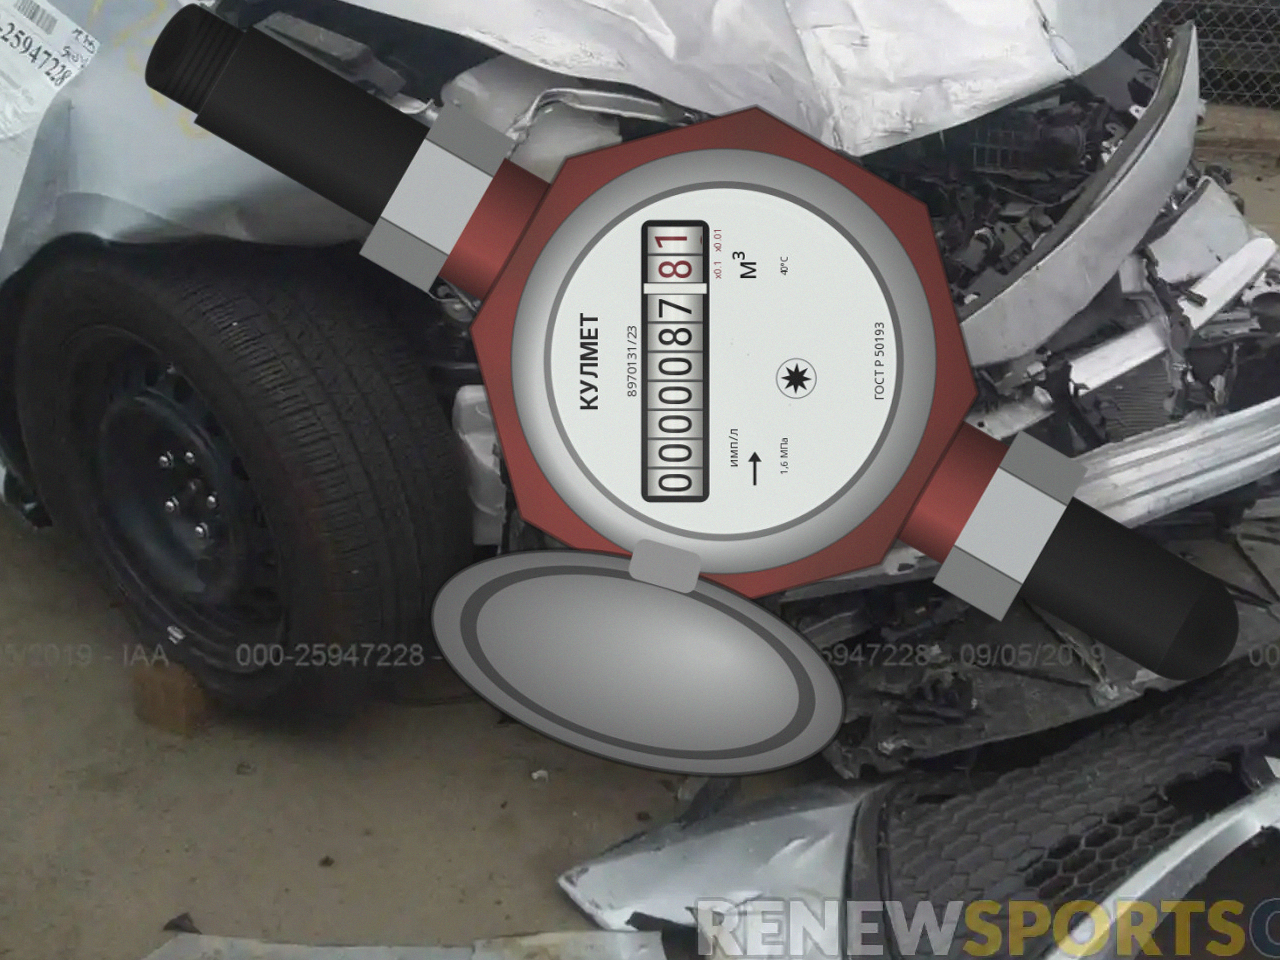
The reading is 87.81 (m³)
